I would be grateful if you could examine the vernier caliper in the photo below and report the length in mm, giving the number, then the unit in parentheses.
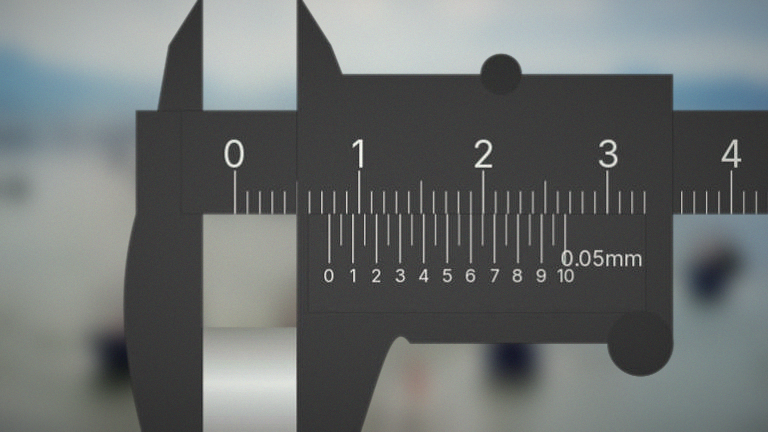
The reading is 7.6 (mm)
